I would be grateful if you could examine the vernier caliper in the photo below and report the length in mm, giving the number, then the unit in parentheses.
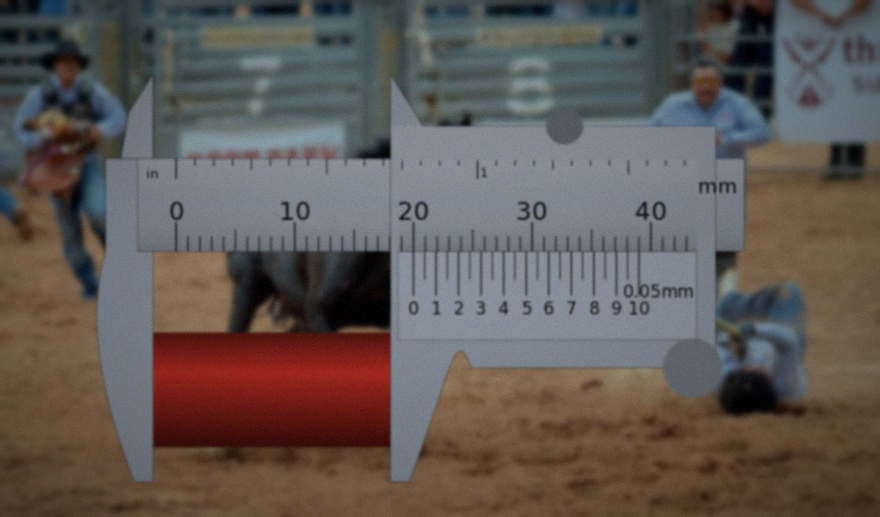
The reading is 20.0 (mm)
